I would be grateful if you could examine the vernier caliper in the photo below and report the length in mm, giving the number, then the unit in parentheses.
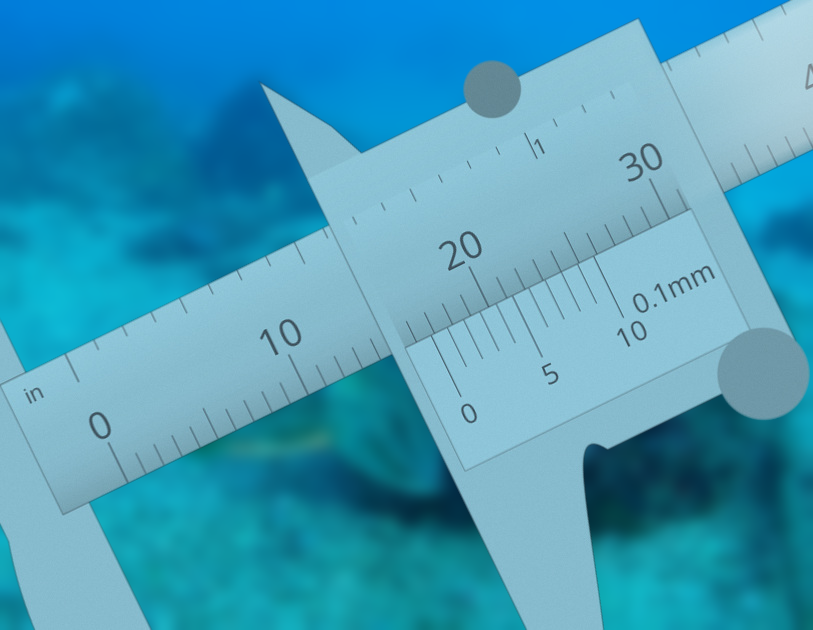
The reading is 16.8 (mm)
